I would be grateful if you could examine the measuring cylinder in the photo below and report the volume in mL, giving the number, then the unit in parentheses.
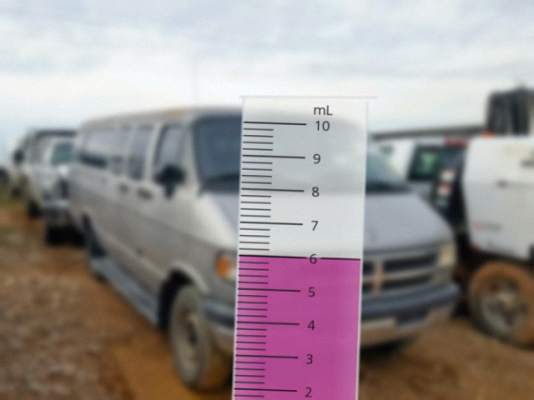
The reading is 6 (mL)
